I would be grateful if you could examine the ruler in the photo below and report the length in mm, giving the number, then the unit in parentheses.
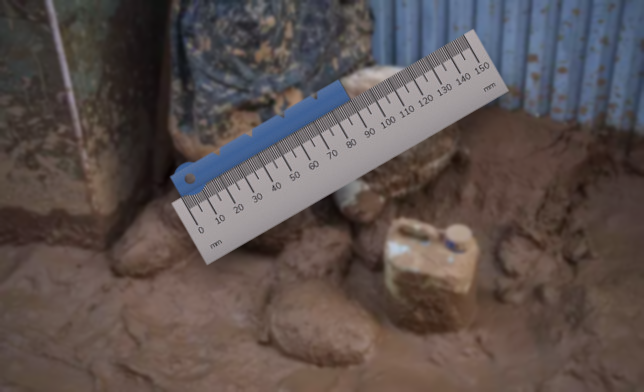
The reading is 90 (mm)
